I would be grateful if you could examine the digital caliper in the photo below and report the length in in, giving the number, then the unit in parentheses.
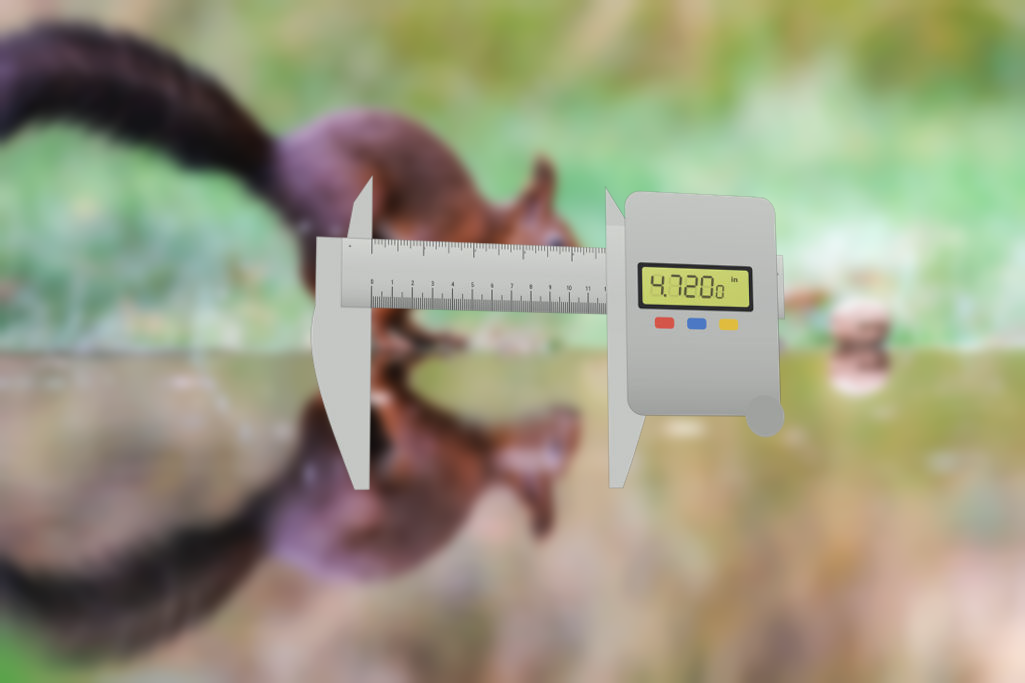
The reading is 4.7200 (in)
